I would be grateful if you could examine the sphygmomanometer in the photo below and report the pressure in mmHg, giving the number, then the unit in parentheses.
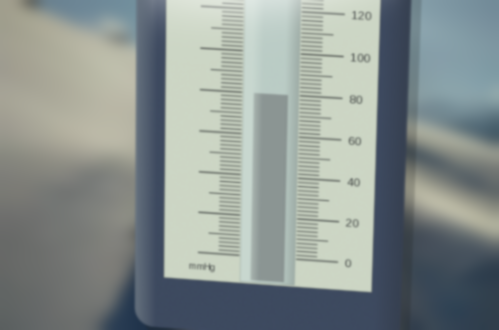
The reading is 80 (mmHg)
